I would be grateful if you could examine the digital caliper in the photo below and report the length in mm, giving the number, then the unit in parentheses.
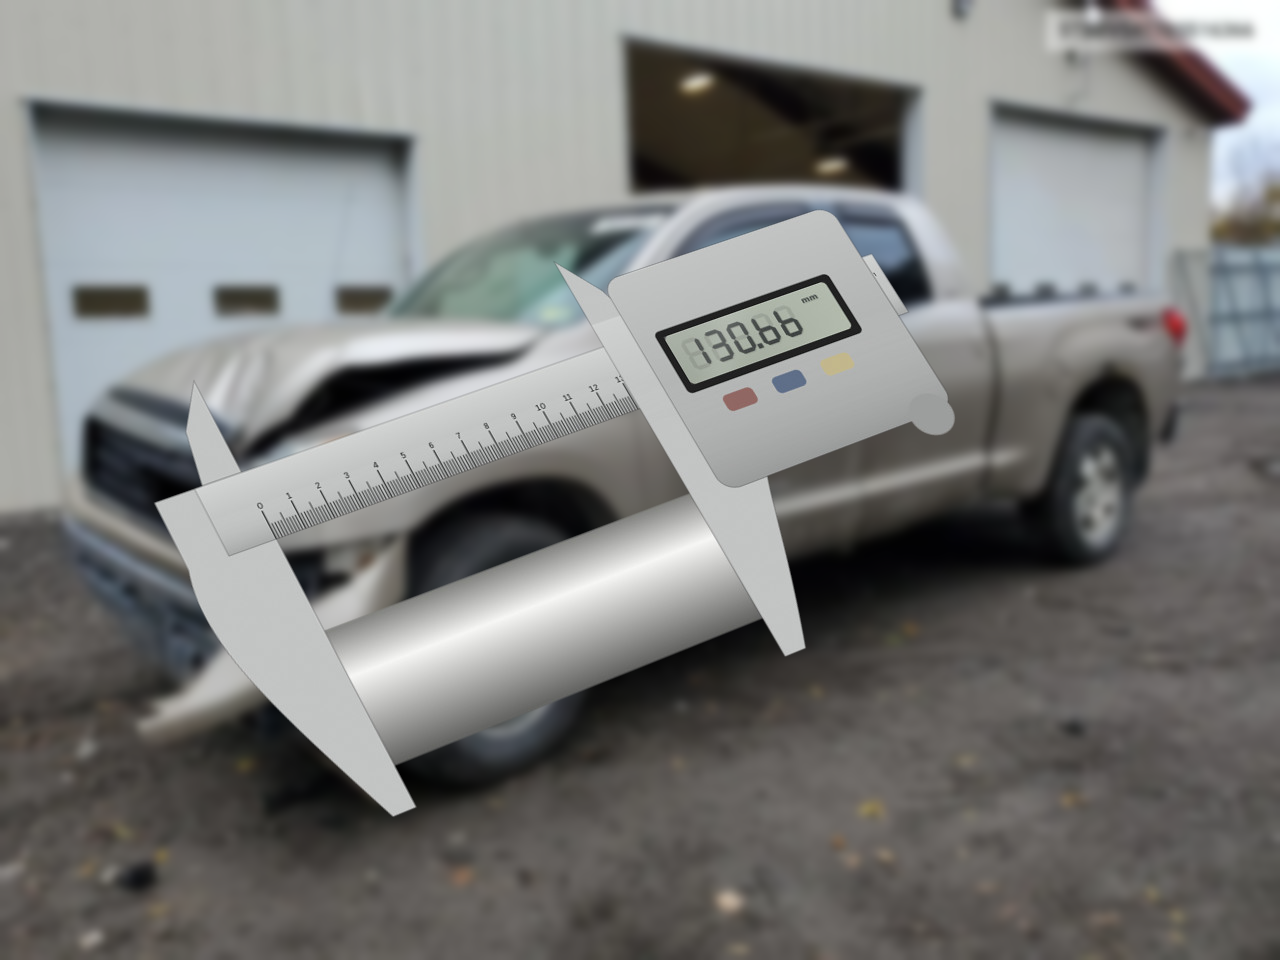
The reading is 130.66 (mm)
